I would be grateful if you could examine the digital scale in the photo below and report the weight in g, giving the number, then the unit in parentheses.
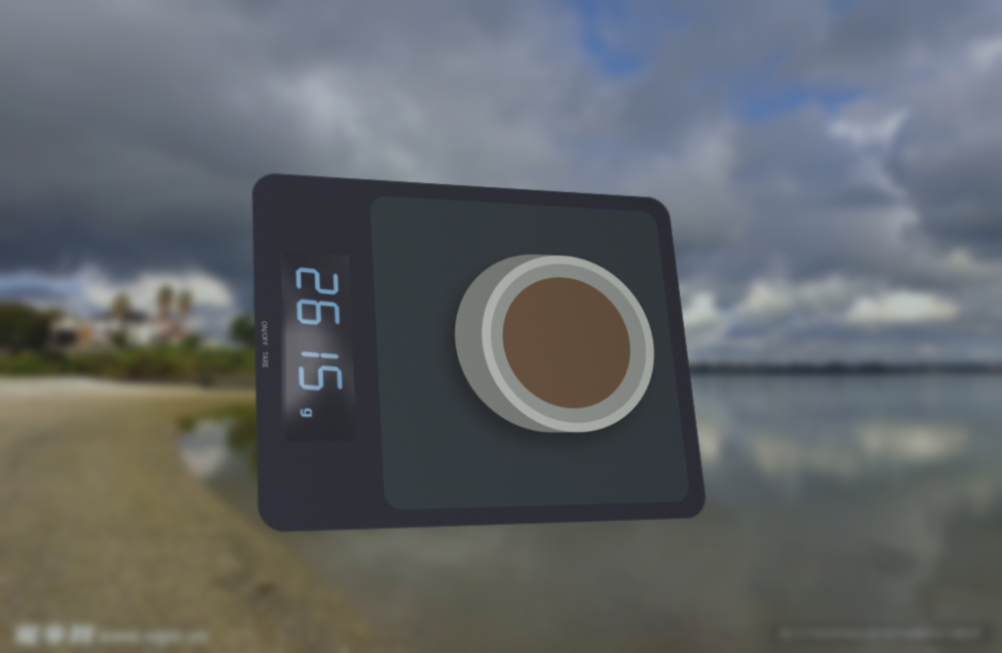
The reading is 2615 (g)
